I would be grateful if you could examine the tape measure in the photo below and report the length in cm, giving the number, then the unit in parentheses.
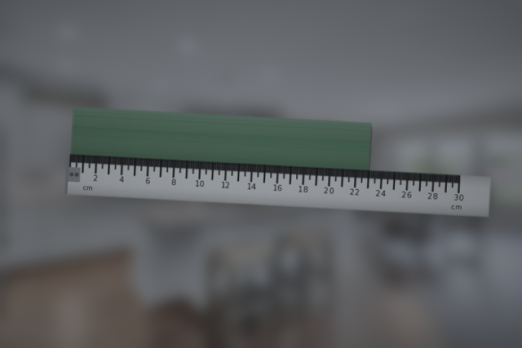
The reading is 23 (cm)
